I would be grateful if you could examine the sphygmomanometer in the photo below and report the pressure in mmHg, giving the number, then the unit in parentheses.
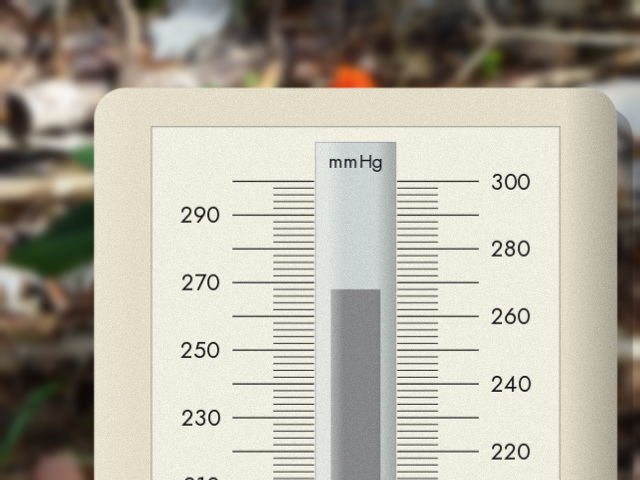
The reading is 268 (mmHg)
